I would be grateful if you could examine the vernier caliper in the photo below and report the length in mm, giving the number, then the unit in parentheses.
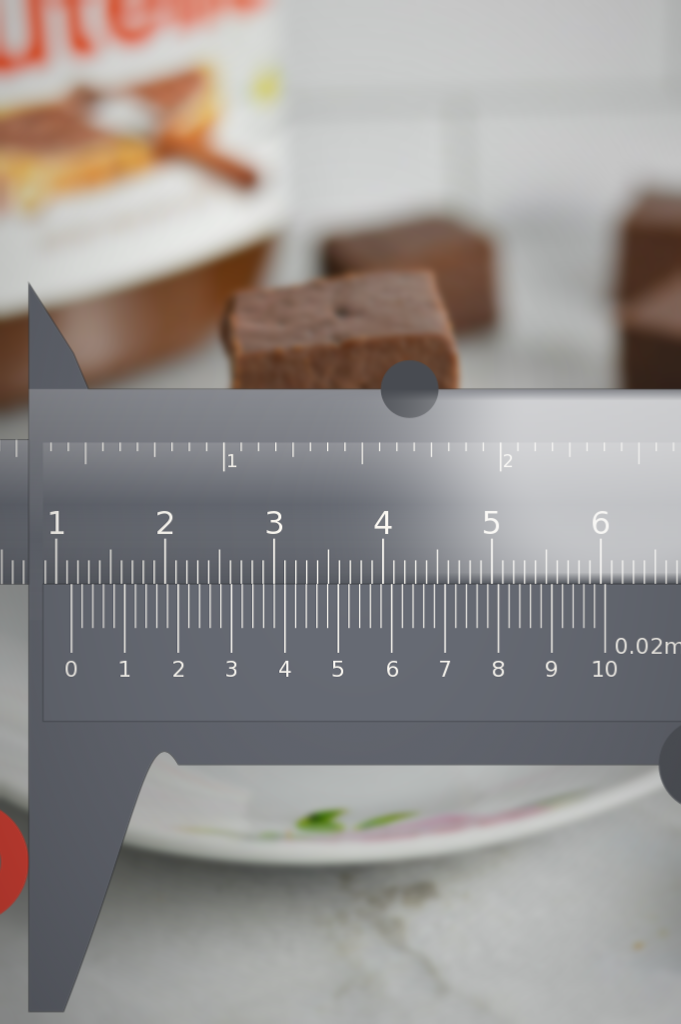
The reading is 11.4 (mm)
